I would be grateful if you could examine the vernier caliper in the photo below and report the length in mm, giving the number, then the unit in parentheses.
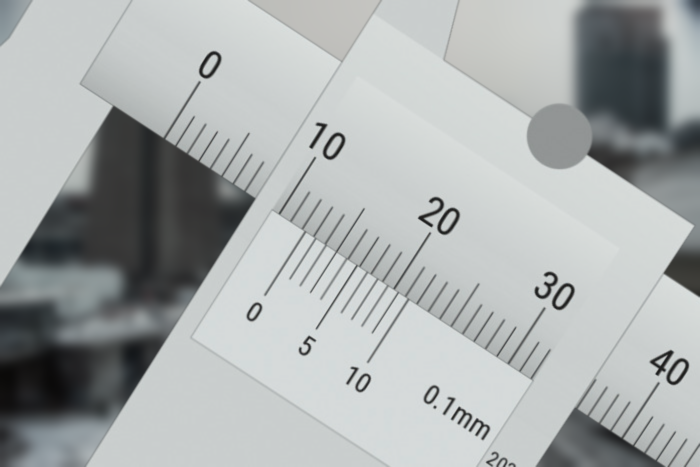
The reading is 12.3 (mm)
